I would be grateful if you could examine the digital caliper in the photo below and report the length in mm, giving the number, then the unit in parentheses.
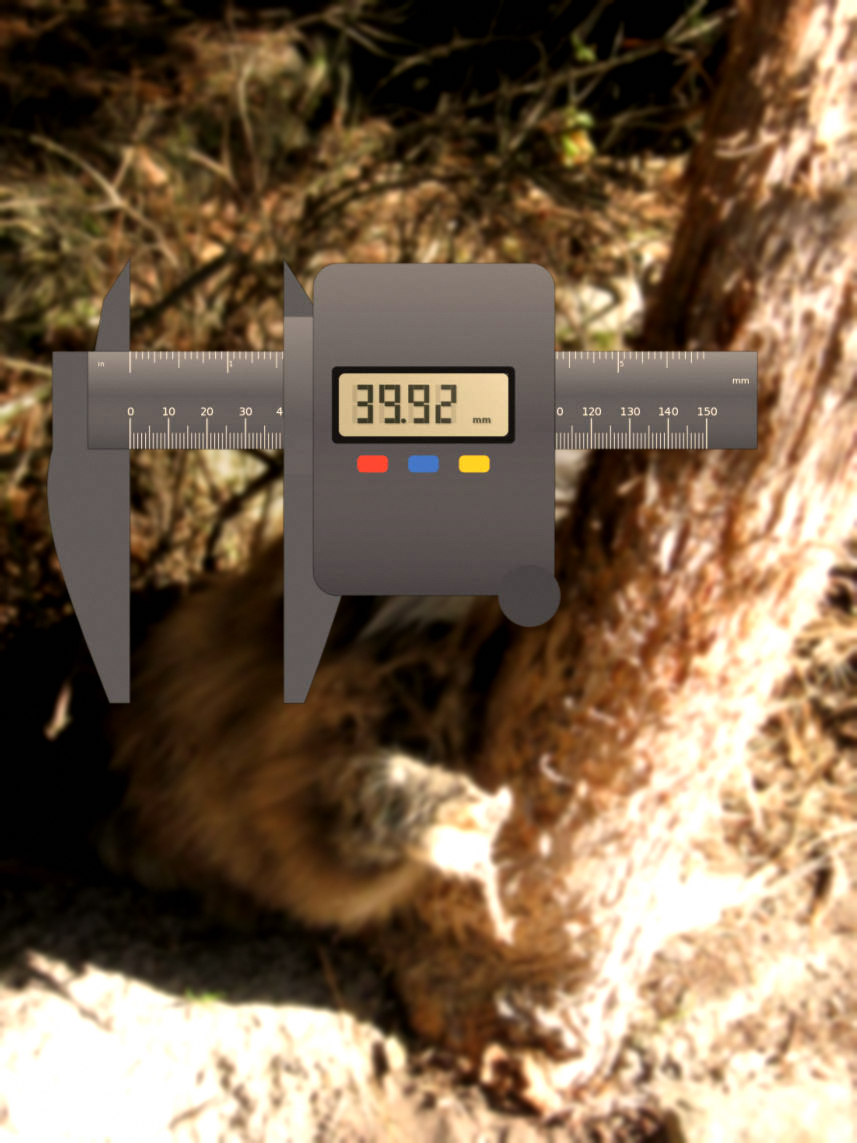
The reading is 39.92 (mm)
